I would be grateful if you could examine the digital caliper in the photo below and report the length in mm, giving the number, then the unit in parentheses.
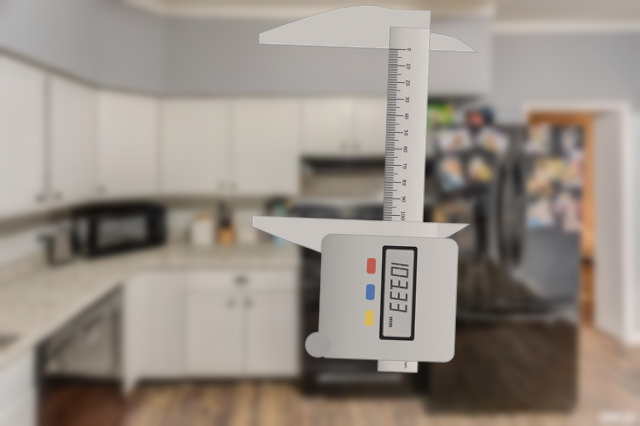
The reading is 103.33 (mm)
